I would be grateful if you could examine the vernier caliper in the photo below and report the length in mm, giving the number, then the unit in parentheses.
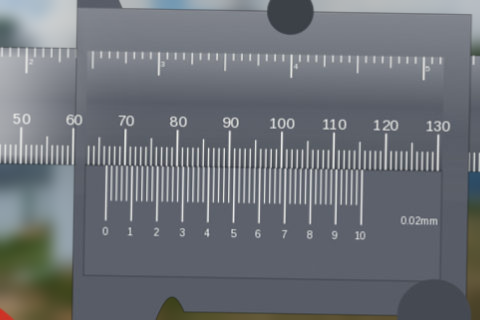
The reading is 66.5 (mm)
